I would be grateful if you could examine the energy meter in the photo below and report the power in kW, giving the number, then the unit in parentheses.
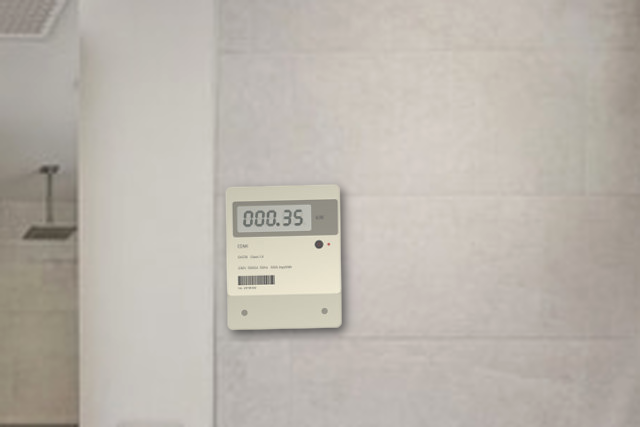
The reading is 0.35 (kW)
